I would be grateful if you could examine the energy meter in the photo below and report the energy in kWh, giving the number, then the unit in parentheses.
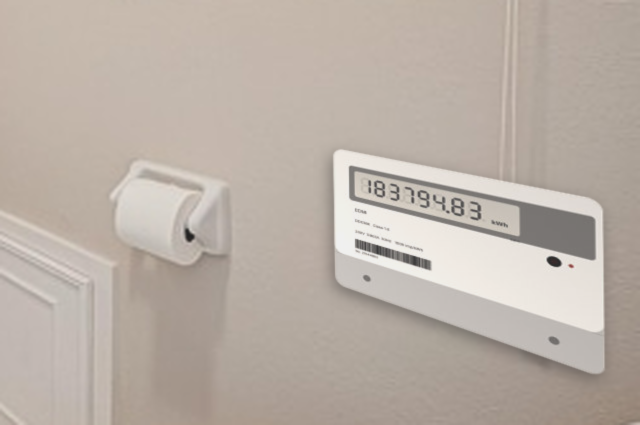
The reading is 183794.83 (kWh)
